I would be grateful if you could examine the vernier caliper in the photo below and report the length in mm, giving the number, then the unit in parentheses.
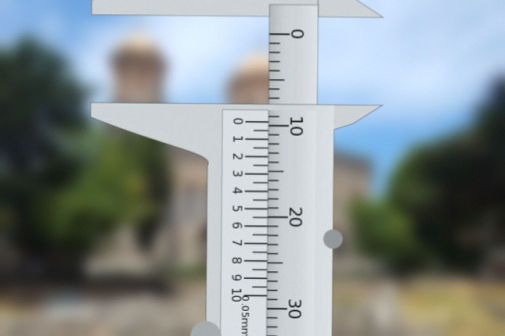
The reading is 9.6 (mm)
